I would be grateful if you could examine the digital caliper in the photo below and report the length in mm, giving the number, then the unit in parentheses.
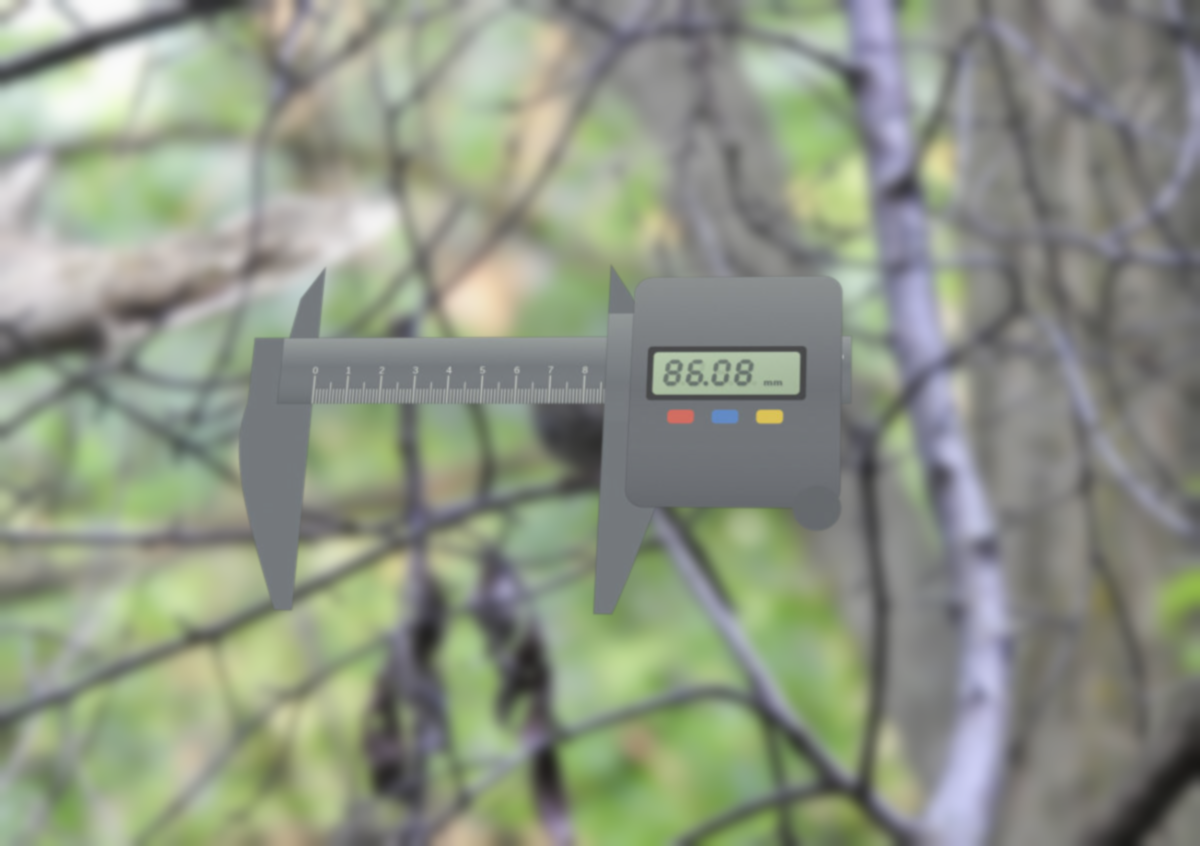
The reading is 86.08 (mm)
